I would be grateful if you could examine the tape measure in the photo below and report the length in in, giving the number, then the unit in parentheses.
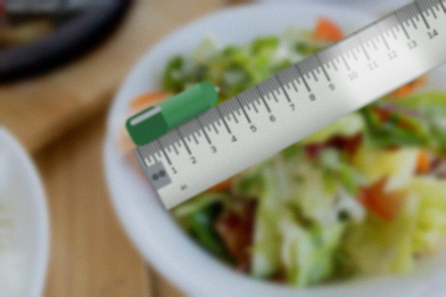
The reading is 4.5 (in)
